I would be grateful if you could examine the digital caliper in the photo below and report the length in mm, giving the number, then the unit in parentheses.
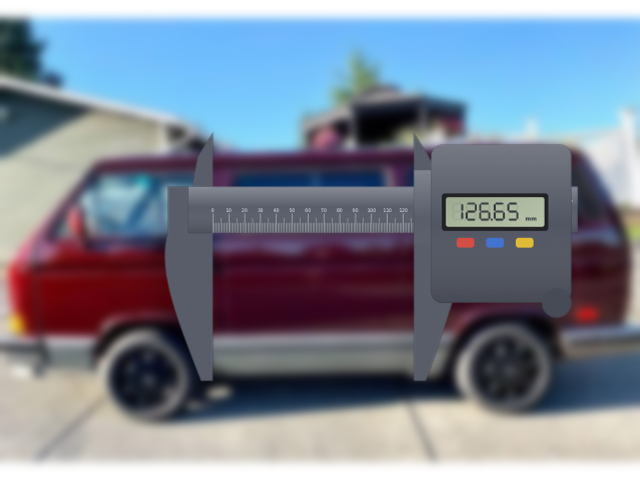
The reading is 126.65 (mm)
